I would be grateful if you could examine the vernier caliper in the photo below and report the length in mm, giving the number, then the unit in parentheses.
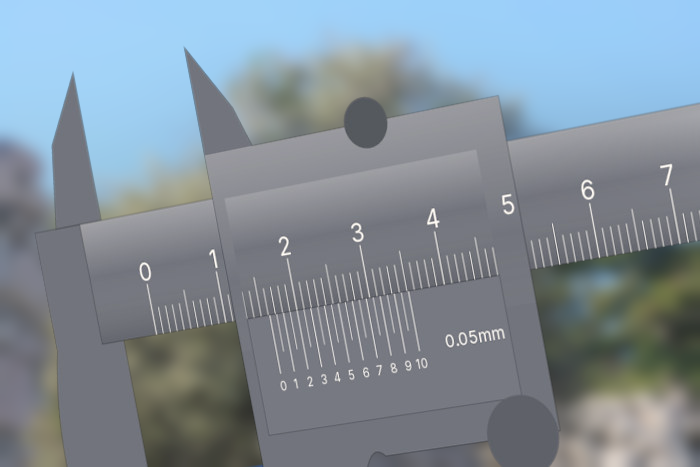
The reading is 16.2 (mm)
